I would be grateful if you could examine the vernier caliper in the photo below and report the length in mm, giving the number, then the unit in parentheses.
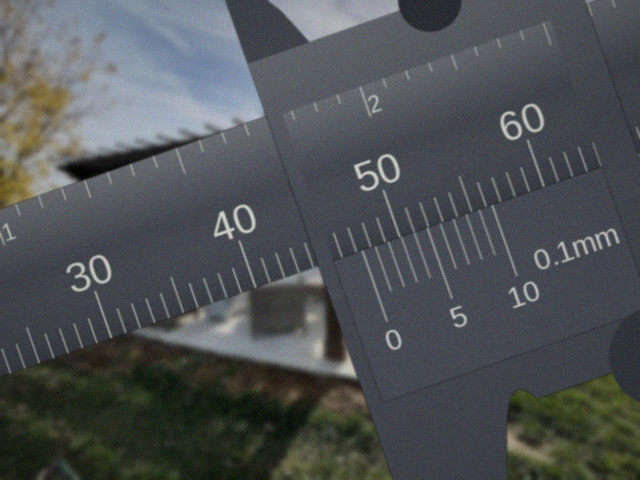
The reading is 47.4 (mm)
